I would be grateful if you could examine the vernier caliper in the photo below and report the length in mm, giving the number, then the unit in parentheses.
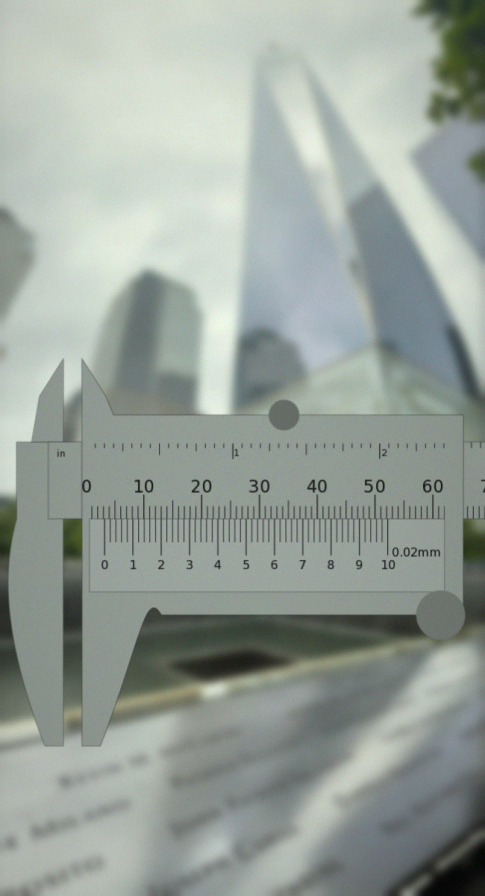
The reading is 3.2 (mm)
